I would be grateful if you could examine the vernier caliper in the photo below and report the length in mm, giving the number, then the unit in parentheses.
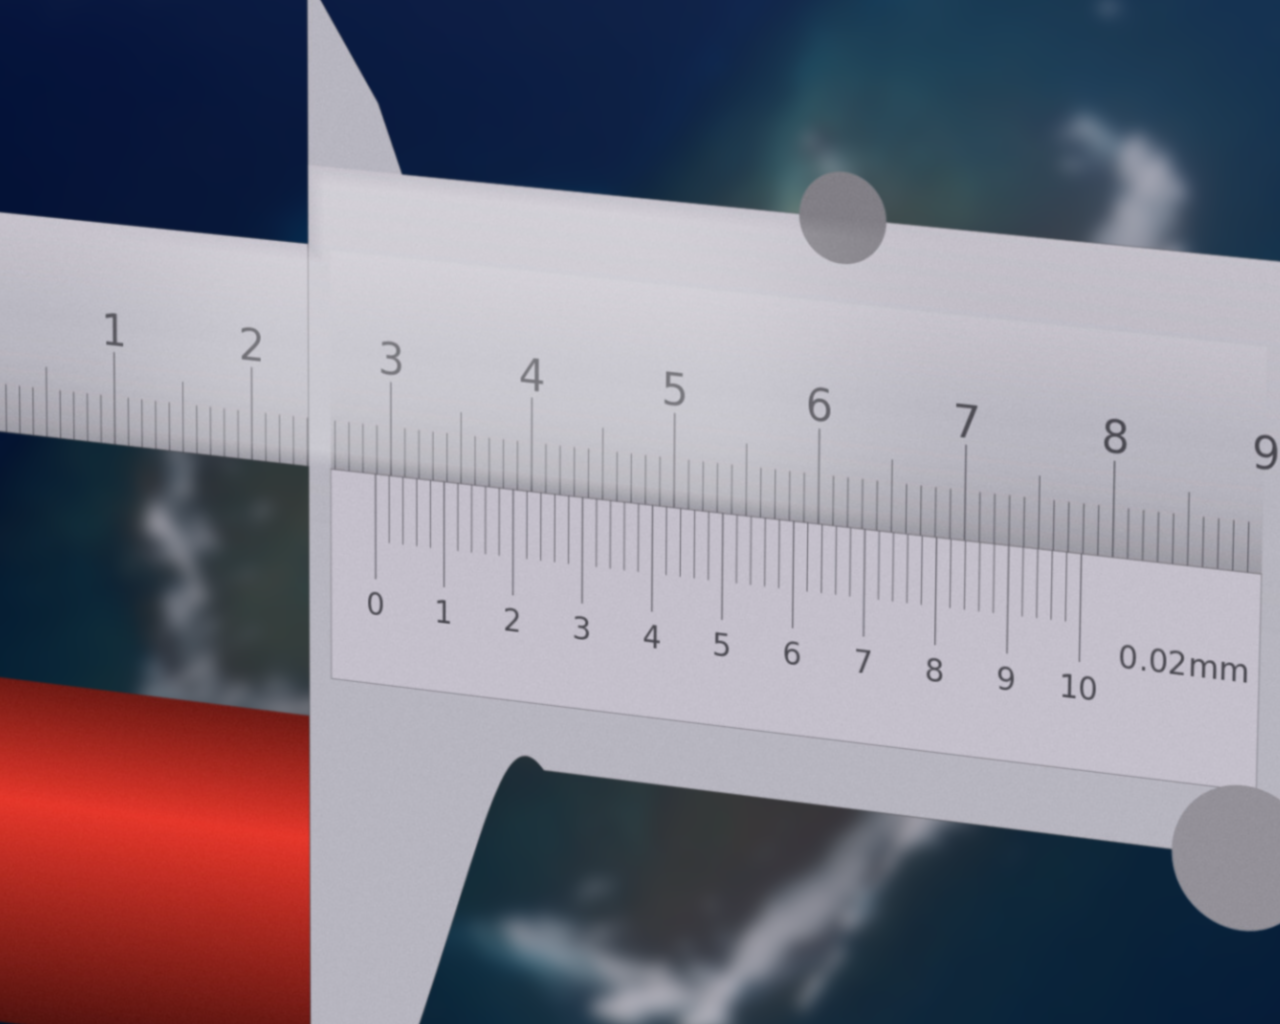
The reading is 28.9 (mm)
